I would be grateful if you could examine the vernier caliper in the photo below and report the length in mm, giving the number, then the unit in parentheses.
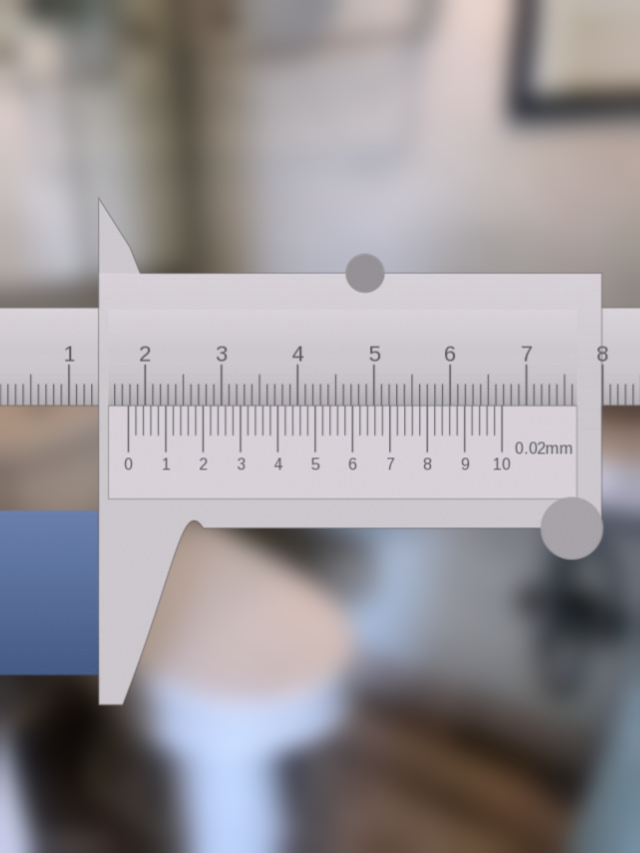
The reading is 17.8 (mm)
